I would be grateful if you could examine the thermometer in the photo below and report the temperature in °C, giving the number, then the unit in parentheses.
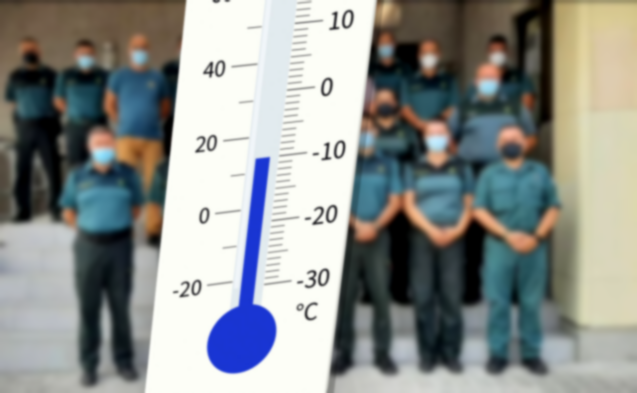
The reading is -10 (°C)
